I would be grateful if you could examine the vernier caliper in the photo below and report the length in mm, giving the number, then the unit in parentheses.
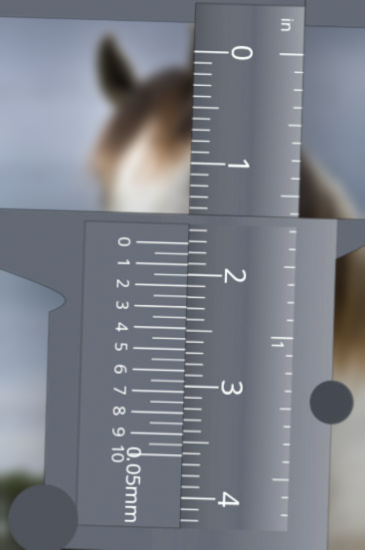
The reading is 17.2 (mm)
